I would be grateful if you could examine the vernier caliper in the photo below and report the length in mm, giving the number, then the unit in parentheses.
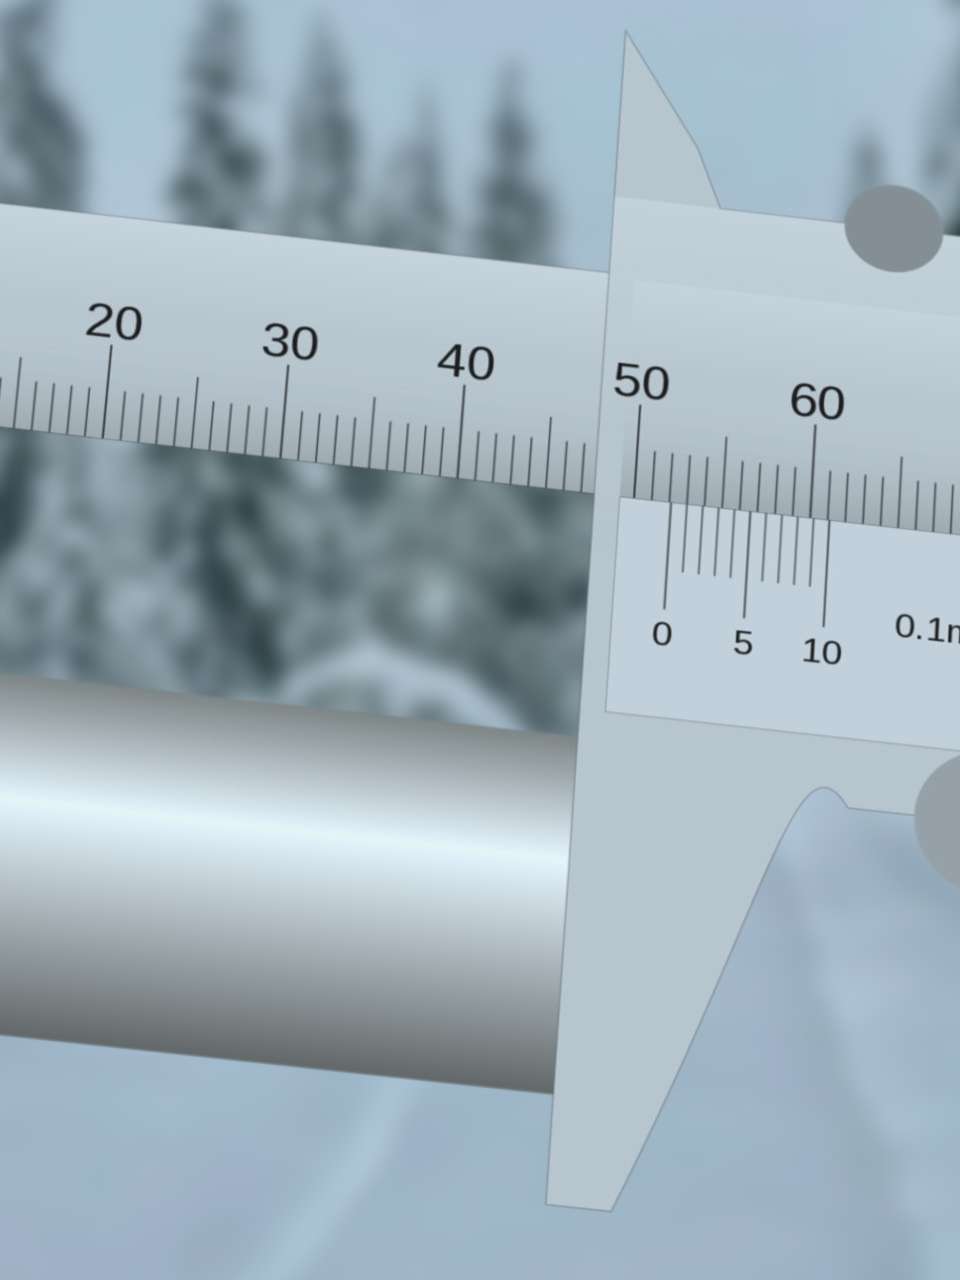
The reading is 52.1 (mm)
